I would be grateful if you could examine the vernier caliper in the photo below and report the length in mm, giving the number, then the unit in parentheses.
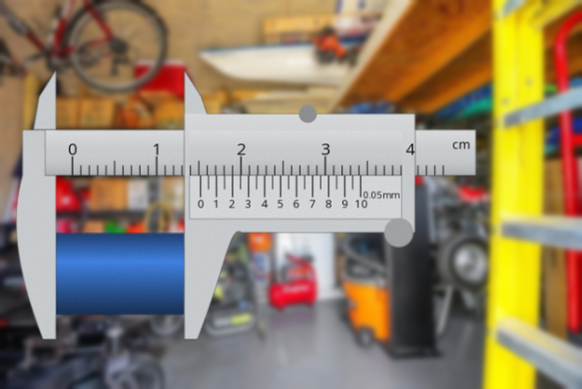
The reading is 15.2 (mm)
